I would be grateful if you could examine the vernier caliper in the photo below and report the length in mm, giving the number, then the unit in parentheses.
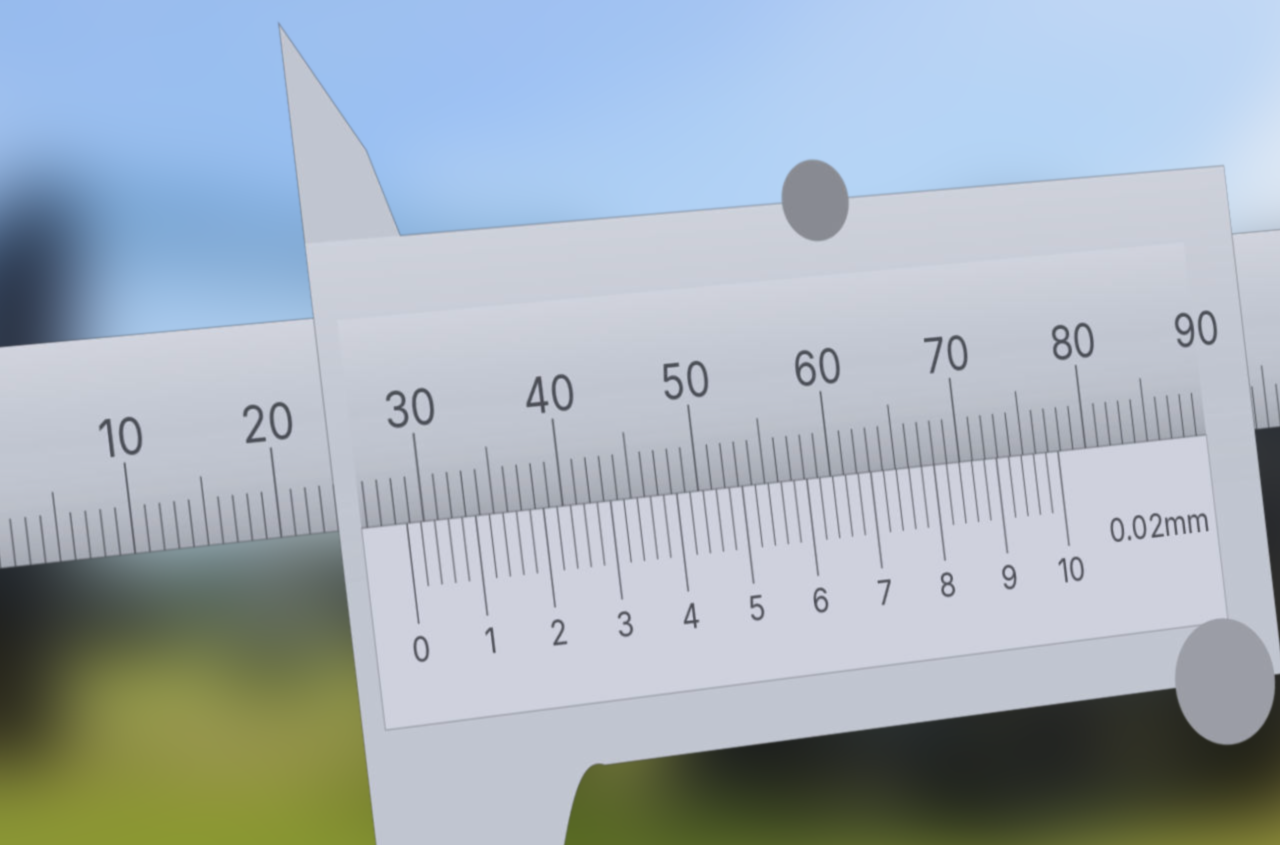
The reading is 28.8 (mm)
